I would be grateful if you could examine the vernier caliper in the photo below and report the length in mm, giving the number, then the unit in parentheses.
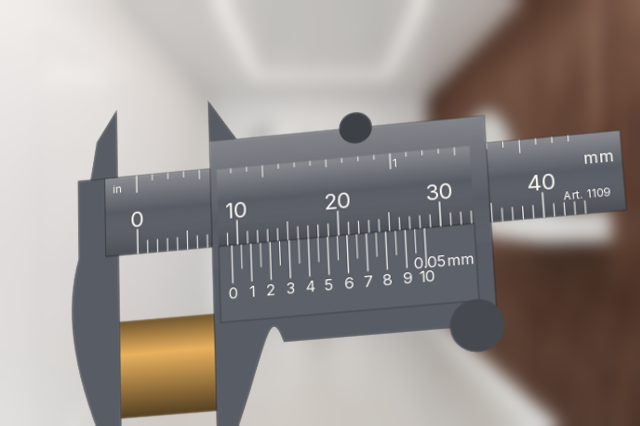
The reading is 9.4 (mm)
